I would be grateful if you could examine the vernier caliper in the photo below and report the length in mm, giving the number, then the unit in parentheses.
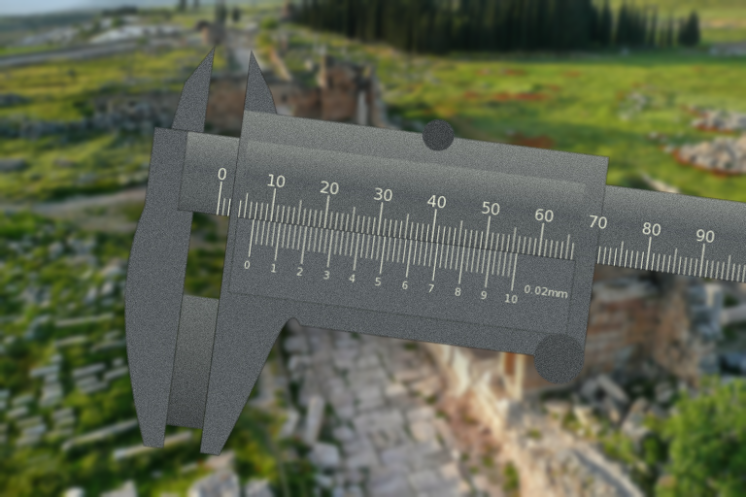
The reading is 6.8 (mm)
